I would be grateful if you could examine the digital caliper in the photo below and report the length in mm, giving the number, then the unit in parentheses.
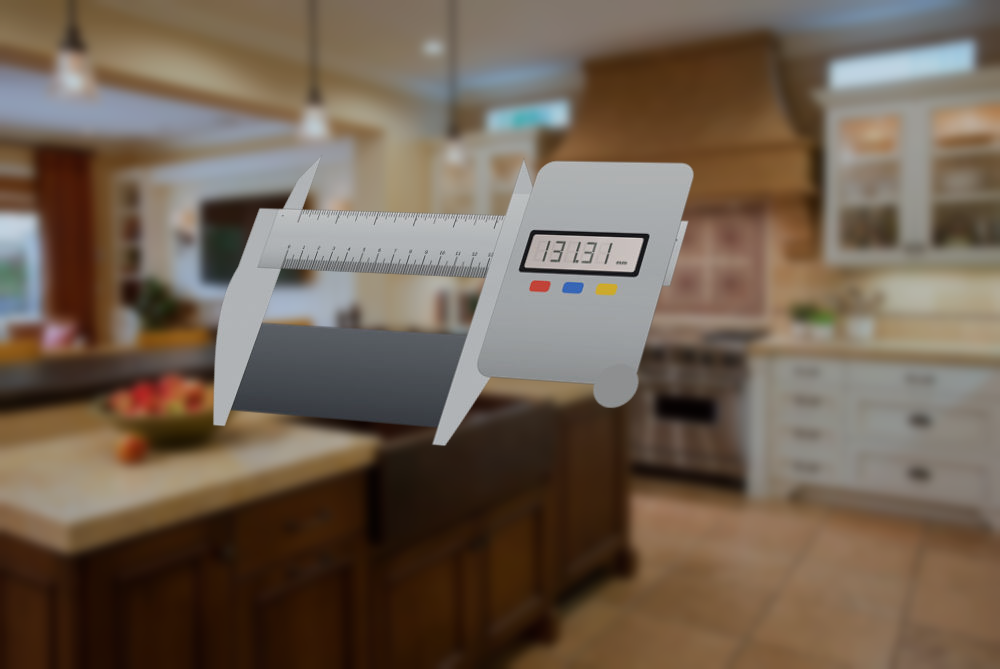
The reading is 131.31 (mm)
